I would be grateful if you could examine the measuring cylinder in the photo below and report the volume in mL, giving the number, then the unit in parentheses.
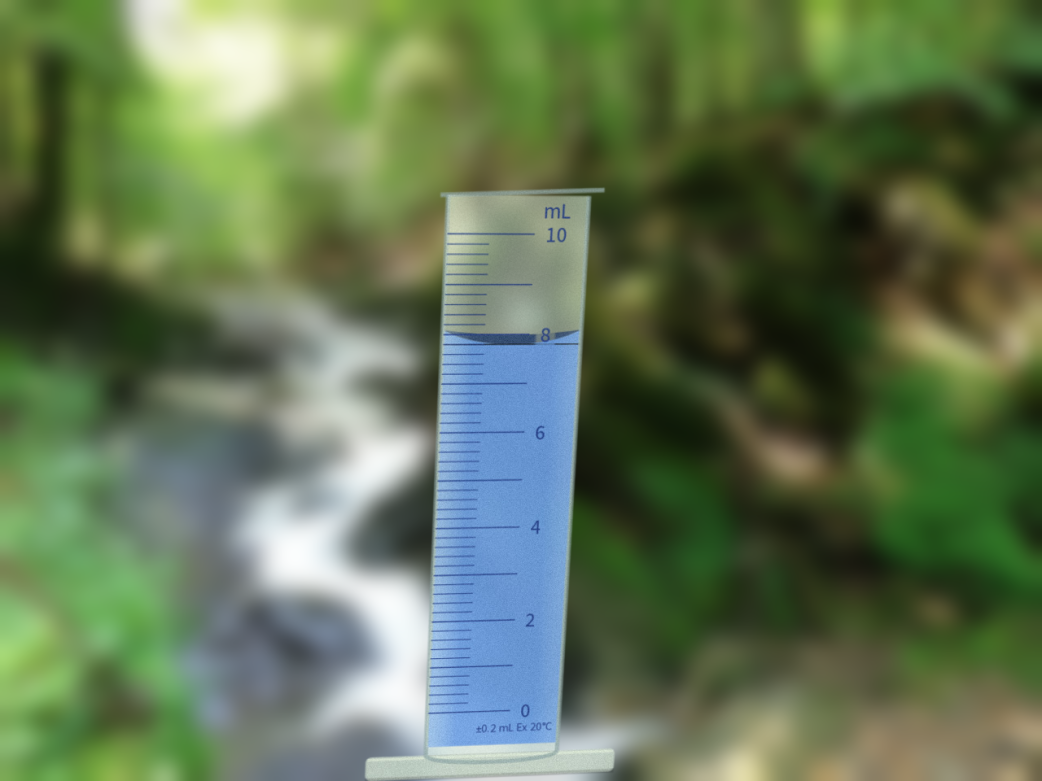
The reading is 7.8 (mL)
